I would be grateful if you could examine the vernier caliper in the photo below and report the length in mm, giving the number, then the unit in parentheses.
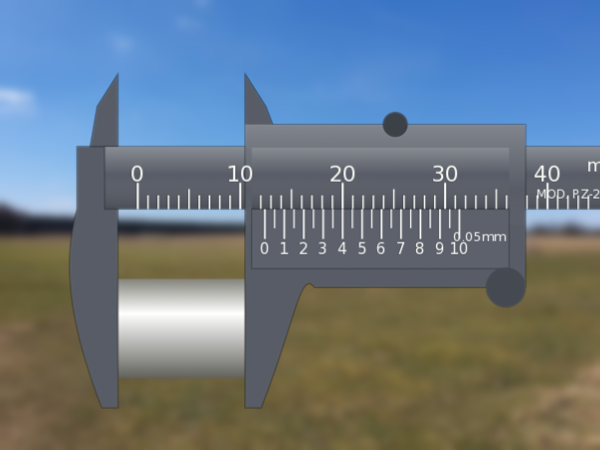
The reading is 12.4 (mm)
